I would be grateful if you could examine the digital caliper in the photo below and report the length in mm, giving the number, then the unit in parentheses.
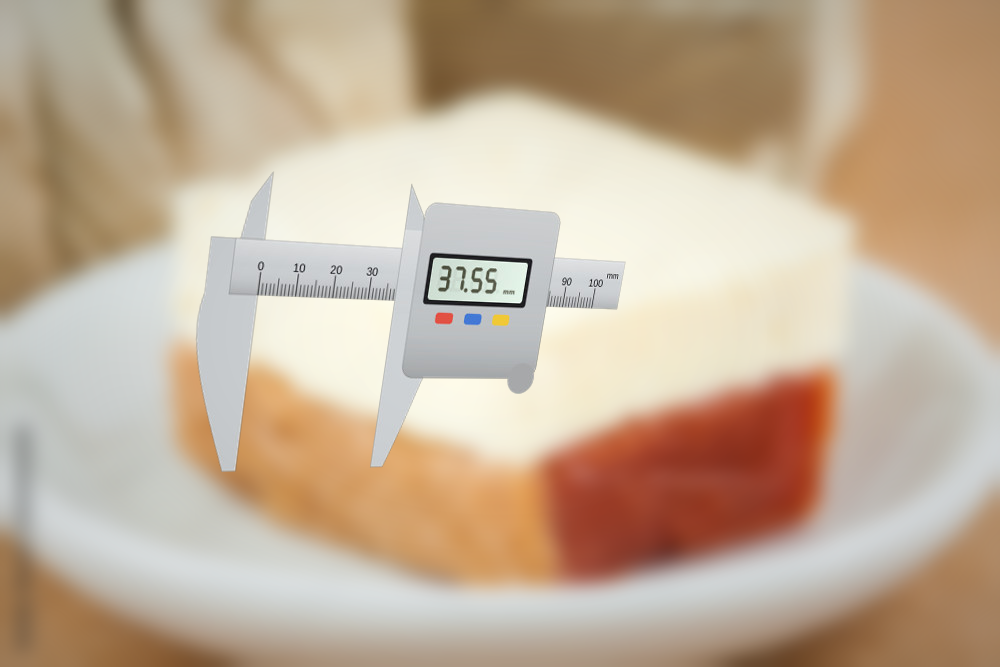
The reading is 37.55 (mm)
